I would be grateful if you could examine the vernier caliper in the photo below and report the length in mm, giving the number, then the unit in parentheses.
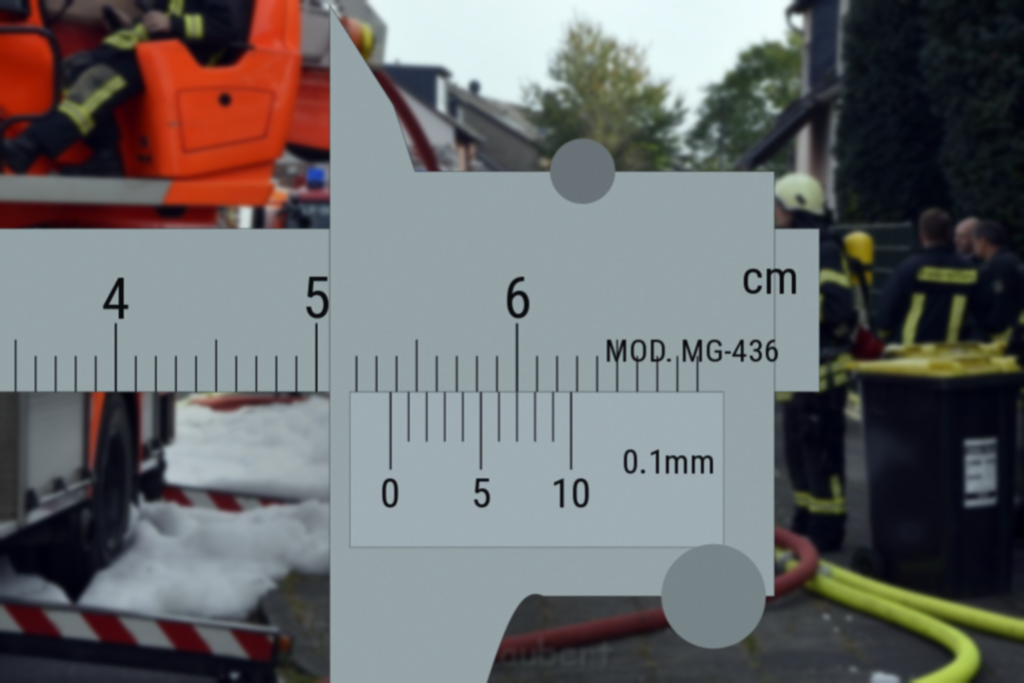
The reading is 53.7 (mm)
